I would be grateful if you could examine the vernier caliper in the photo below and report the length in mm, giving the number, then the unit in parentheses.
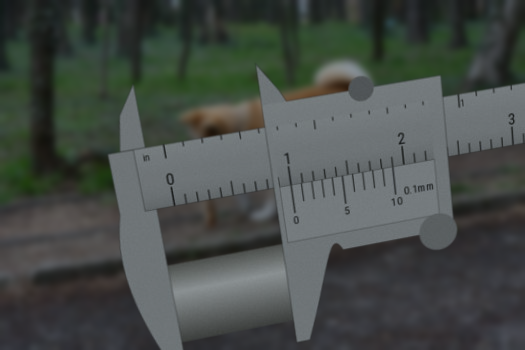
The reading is 10.0 (mm)
